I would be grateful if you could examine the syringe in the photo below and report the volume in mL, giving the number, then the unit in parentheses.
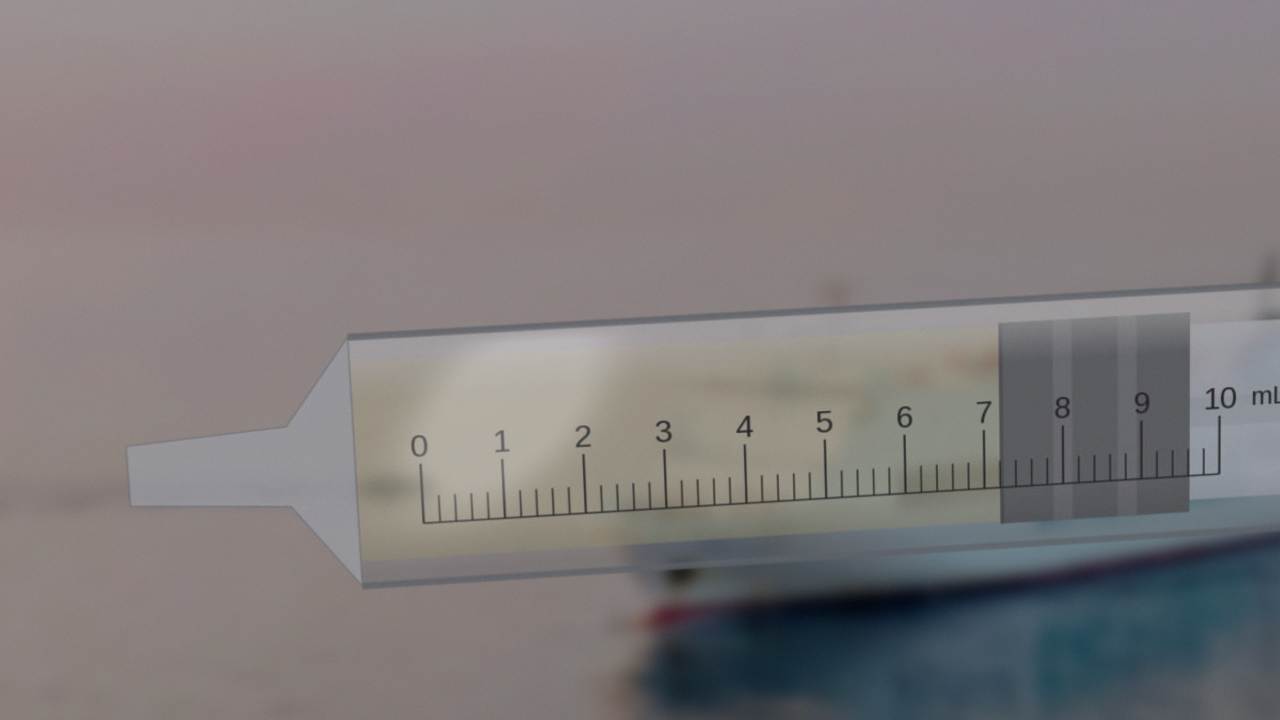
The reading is 7.2 (mL)
